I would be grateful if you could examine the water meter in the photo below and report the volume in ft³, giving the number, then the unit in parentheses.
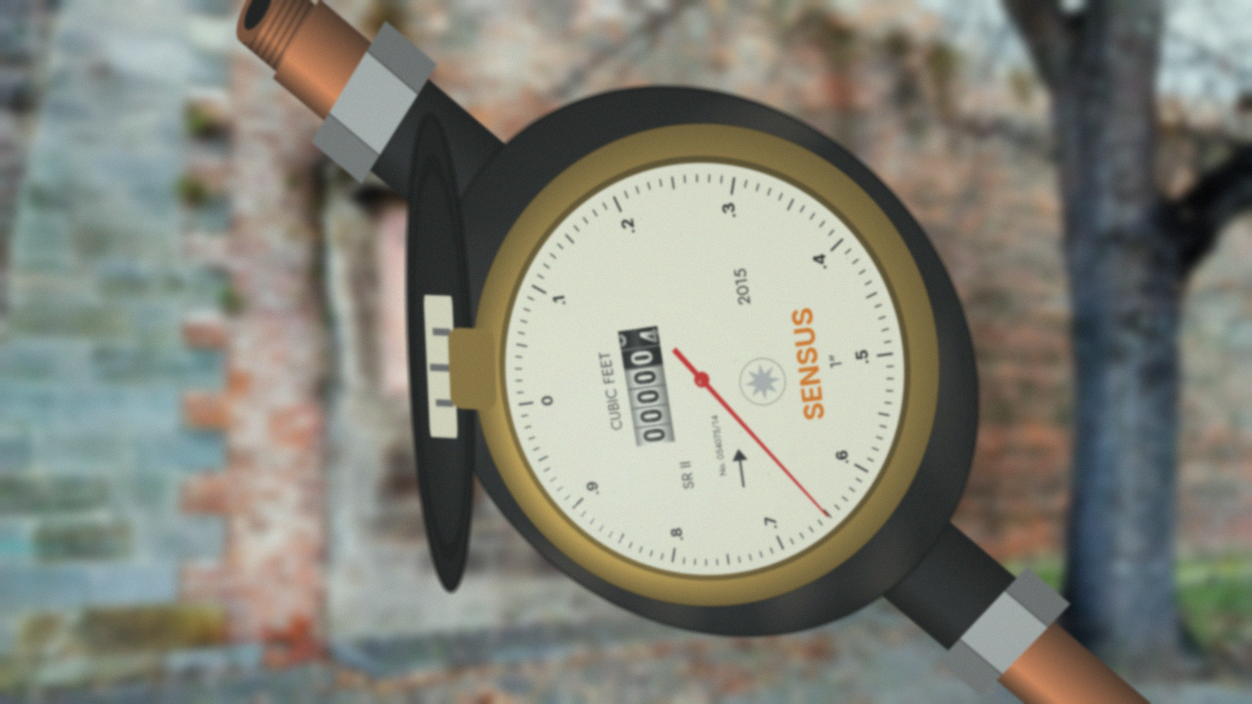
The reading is 3.65 (ft³)
